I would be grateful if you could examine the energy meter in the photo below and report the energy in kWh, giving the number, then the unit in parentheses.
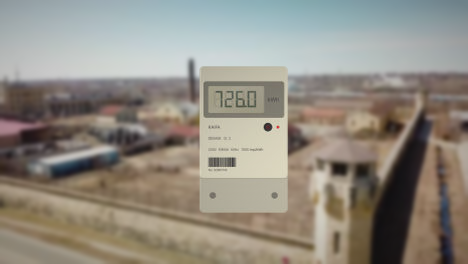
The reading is 726.0 (kWh)
